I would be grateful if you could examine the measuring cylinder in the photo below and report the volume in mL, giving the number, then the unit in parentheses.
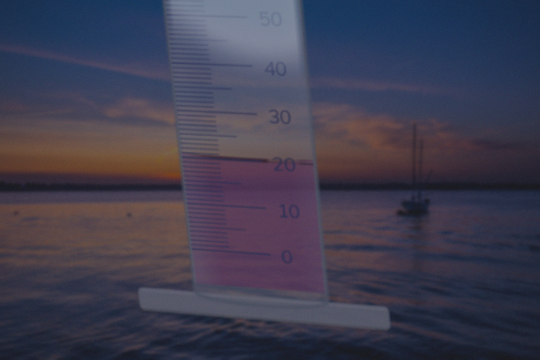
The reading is 20 (mL)
